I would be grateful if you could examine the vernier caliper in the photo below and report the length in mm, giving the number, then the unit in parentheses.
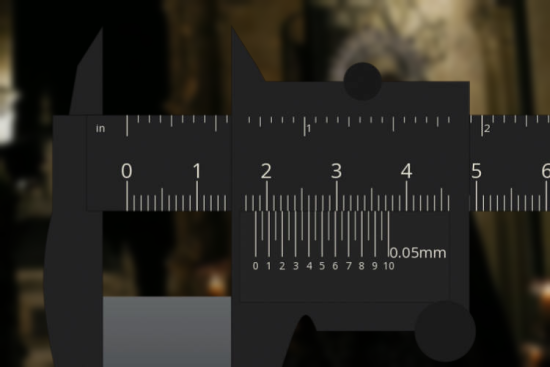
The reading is 18.4 (mm)
